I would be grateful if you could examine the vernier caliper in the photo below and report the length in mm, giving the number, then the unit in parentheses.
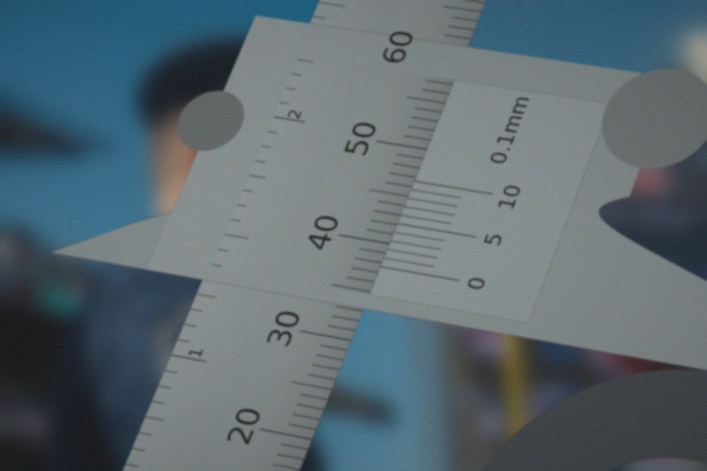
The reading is 37.6 (mm)
